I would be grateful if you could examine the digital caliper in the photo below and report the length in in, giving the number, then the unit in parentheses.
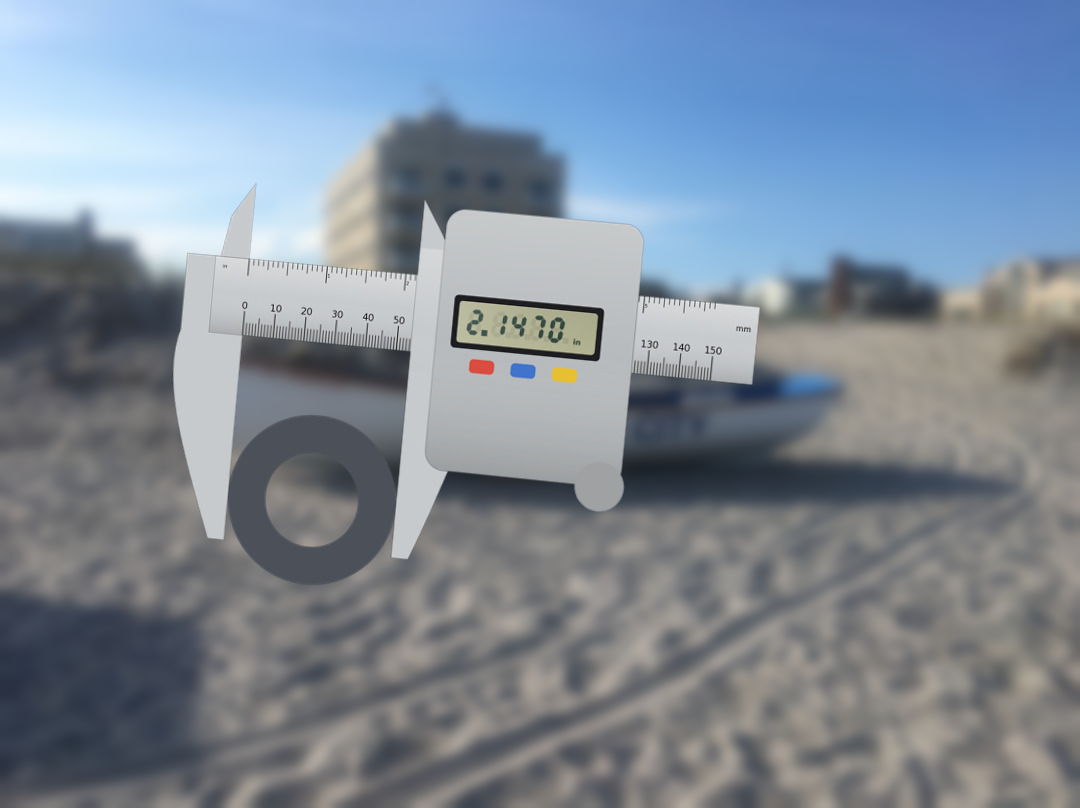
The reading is 2.1470 (in)
